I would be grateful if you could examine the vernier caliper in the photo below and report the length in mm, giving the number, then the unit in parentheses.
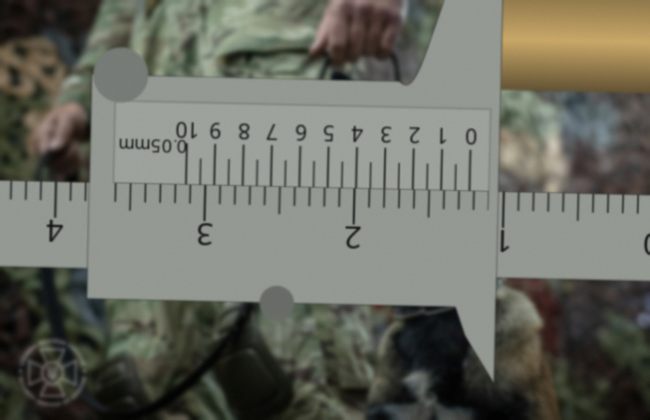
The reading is 12.3 (mm)
